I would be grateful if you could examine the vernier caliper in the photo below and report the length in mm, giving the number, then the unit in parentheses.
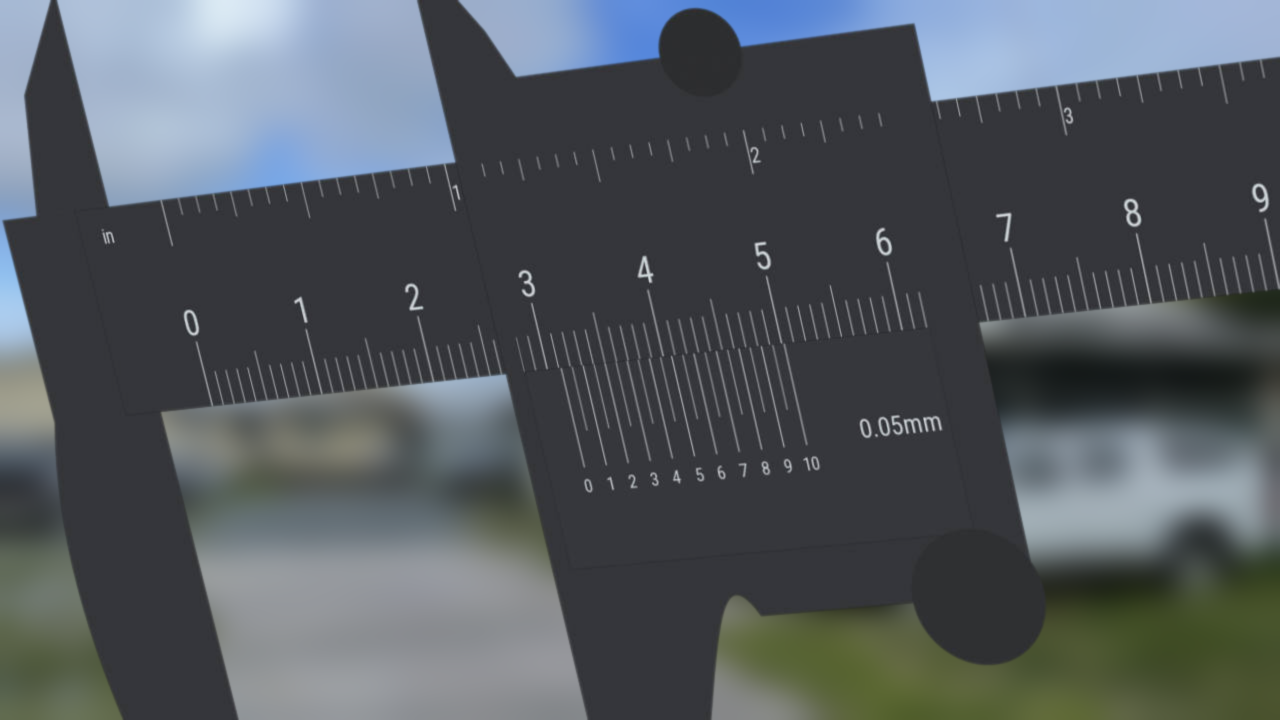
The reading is 31.2 (mm)
